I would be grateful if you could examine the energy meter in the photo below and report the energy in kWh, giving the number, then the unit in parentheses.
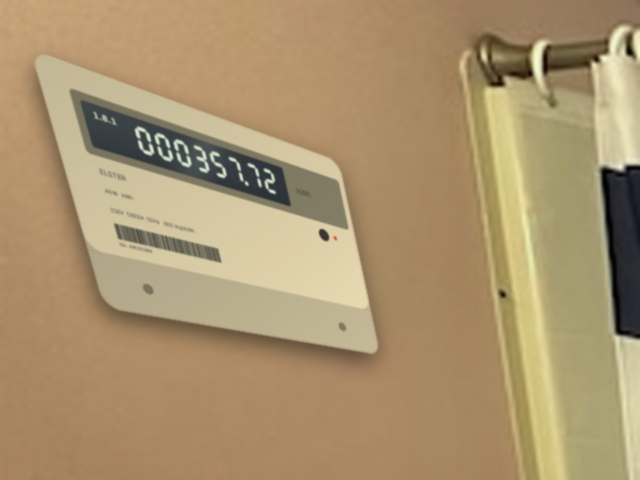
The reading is 357.72 (kWh)
